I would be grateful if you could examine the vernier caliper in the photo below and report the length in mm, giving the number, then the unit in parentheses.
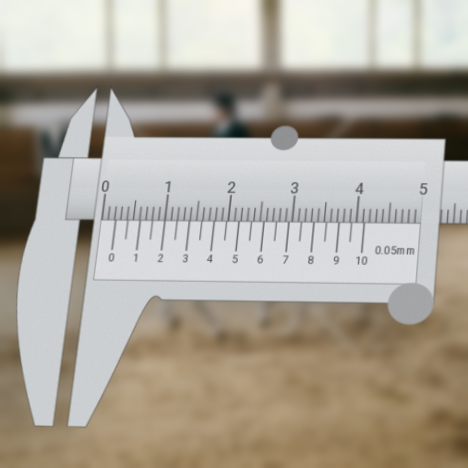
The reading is 2.2 (mm)
